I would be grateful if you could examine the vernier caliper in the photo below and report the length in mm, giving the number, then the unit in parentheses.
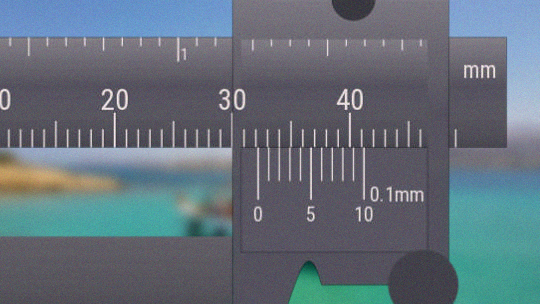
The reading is 32.2 (mm)
